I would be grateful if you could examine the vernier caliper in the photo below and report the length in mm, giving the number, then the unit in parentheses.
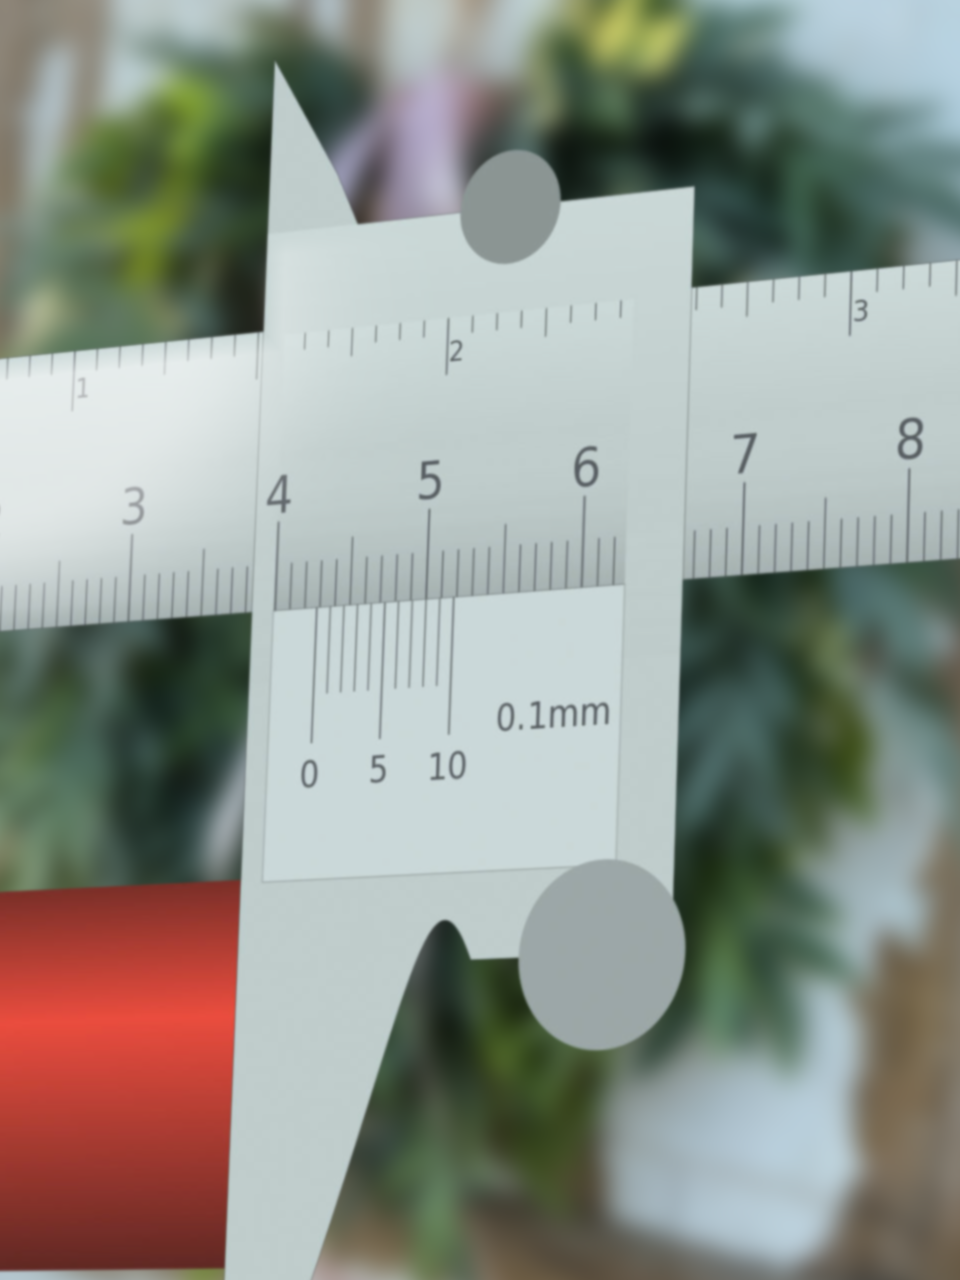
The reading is 42.8 (mm)
